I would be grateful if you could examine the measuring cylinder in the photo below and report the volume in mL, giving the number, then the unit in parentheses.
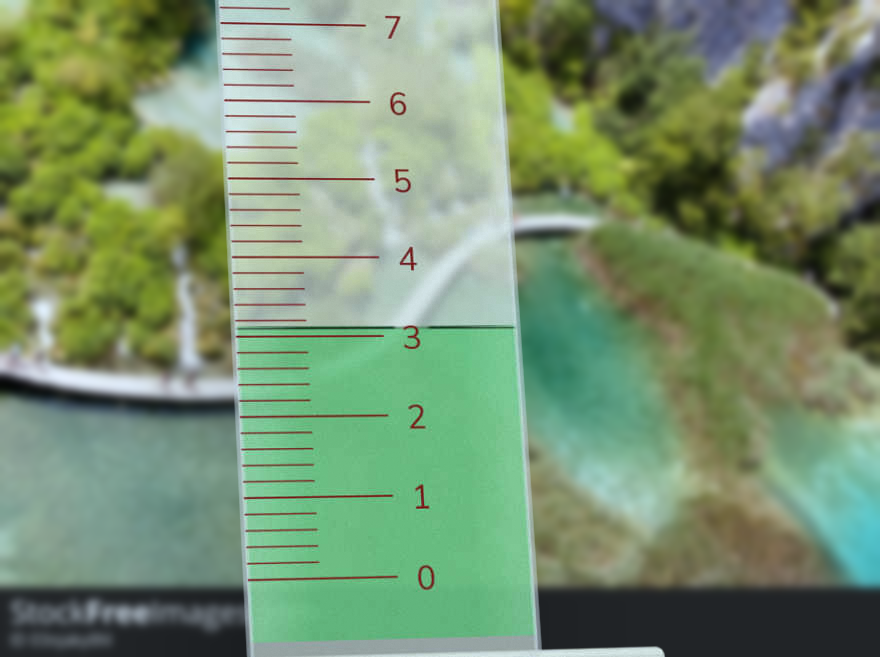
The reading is 3.1 (mL)
